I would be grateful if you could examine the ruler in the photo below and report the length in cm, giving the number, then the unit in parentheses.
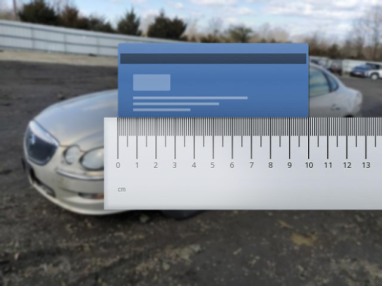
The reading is 10 (cm)
